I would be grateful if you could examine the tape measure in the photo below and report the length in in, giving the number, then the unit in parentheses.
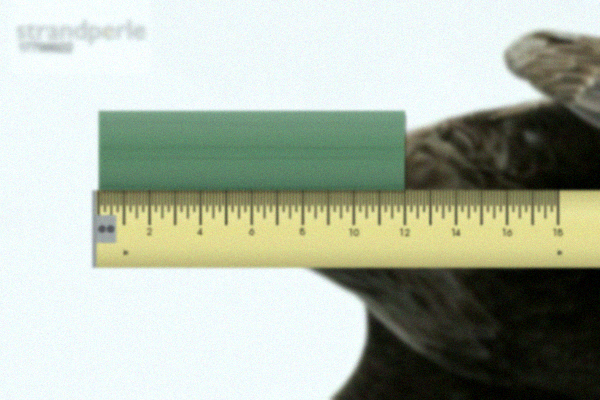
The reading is 12 (in)
